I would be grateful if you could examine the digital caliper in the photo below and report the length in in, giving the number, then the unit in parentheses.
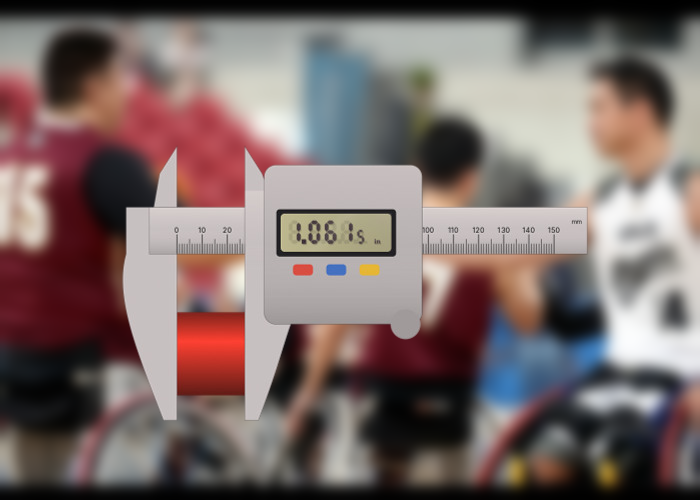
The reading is 1.0615 (in)
